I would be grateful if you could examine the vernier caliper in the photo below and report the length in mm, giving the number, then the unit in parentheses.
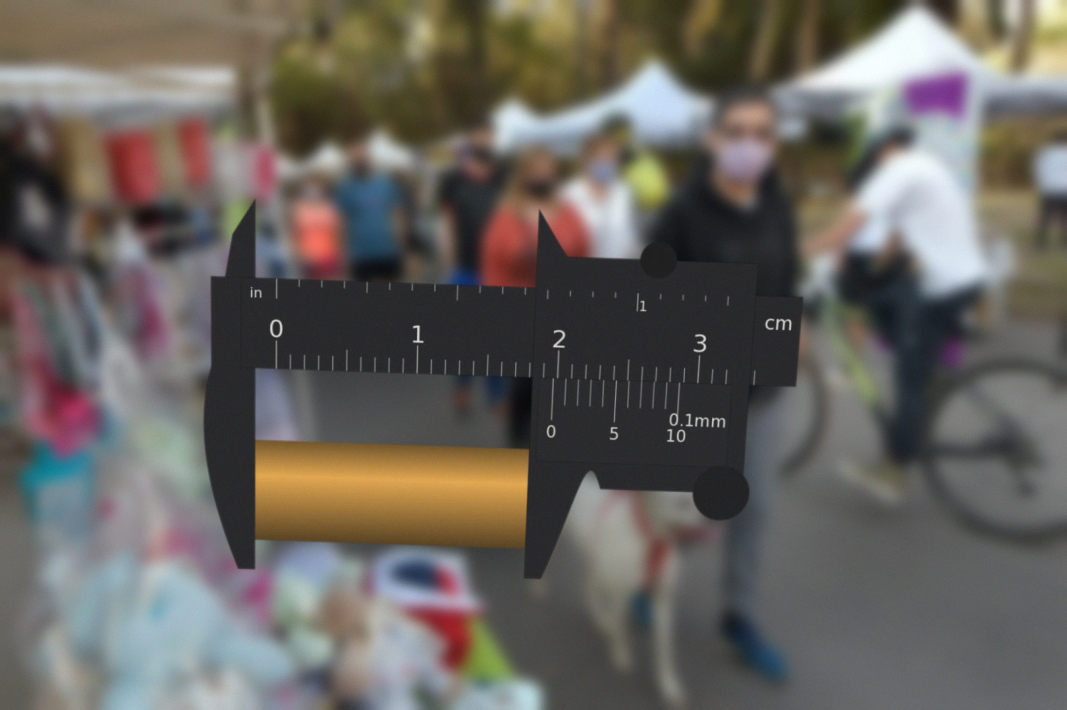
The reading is 19.7 (mm)
